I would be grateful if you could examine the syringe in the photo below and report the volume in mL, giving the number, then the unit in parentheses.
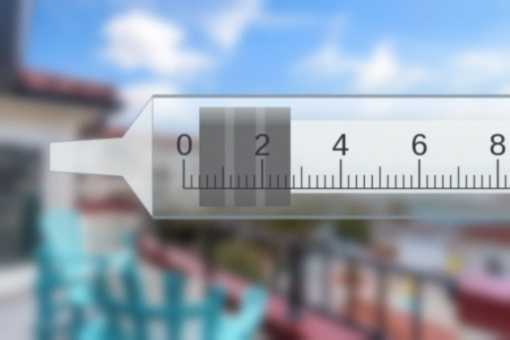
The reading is 0.4 (mL)
